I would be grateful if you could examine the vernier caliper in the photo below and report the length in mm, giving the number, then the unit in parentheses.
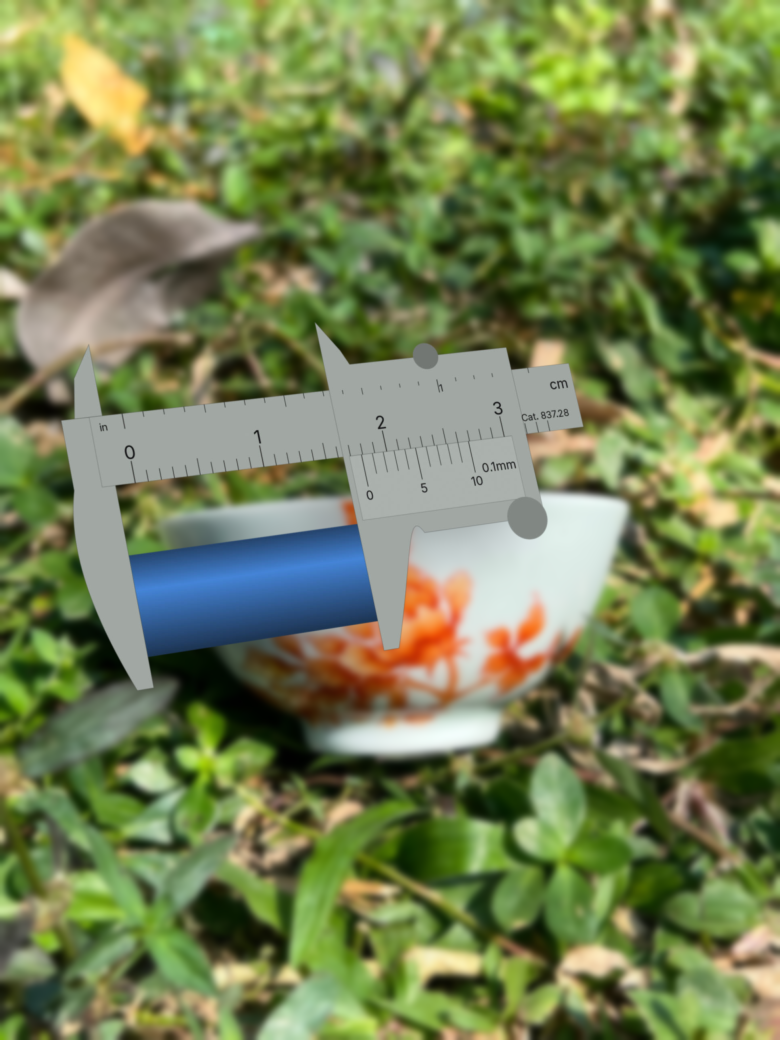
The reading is 17.9 (mm)
